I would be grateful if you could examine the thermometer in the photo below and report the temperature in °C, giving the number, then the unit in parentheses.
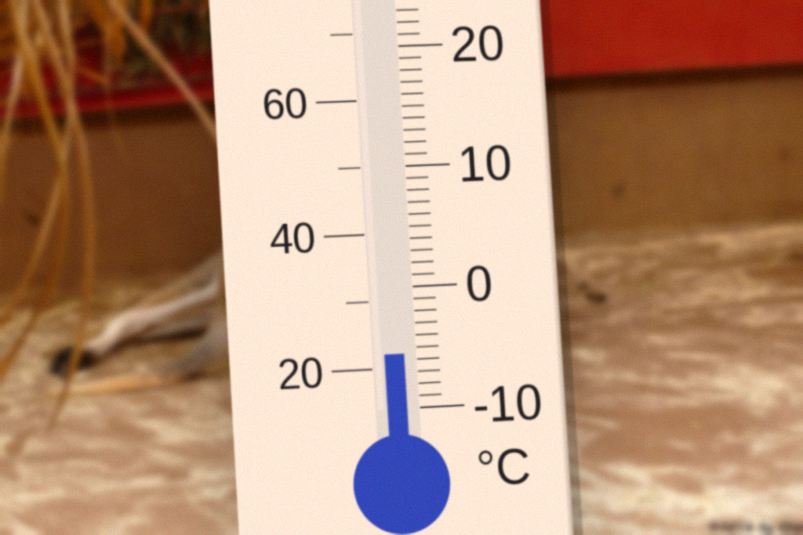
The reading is -5.5 (°C)
